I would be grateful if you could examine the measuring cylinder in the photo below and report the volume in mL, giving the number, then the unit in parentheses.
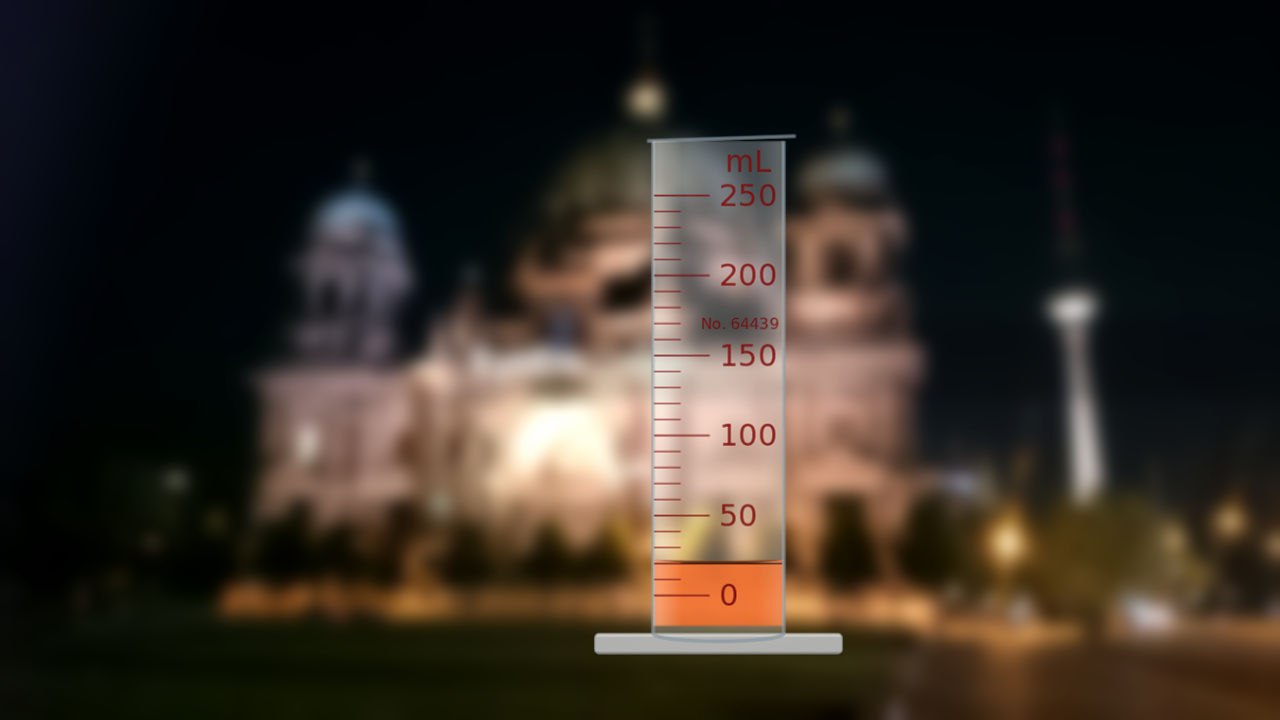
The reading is 20 (mL)
